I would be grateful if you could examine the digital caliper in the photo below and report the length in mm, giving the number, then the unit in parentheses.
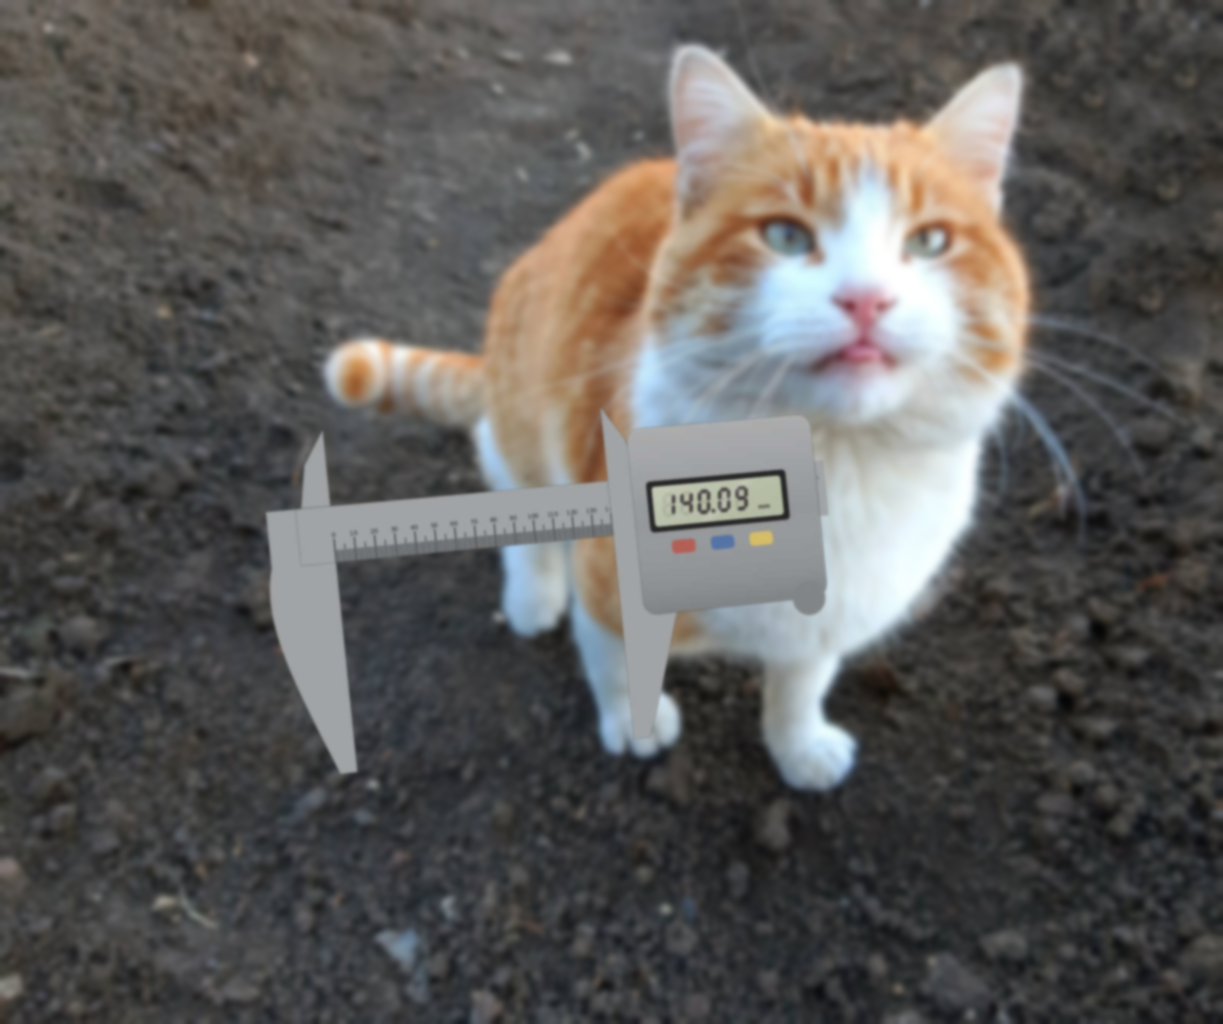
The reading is 140.09 (mm)
